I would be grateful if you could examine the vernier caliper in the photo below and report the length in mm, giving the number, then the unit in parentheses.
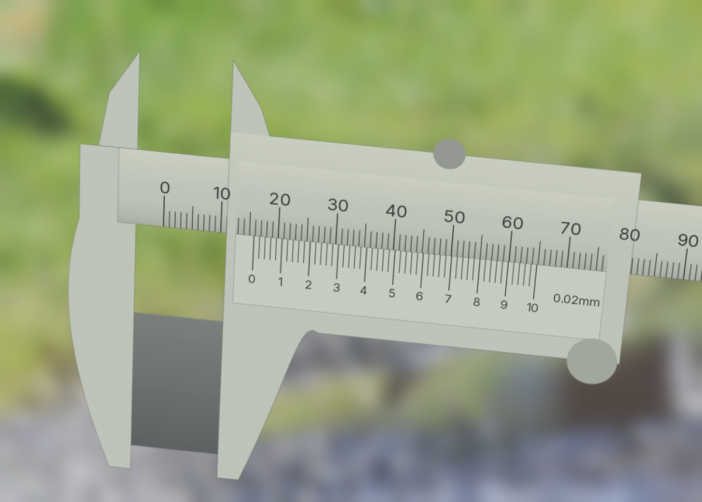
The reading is 15.8 (mm)
